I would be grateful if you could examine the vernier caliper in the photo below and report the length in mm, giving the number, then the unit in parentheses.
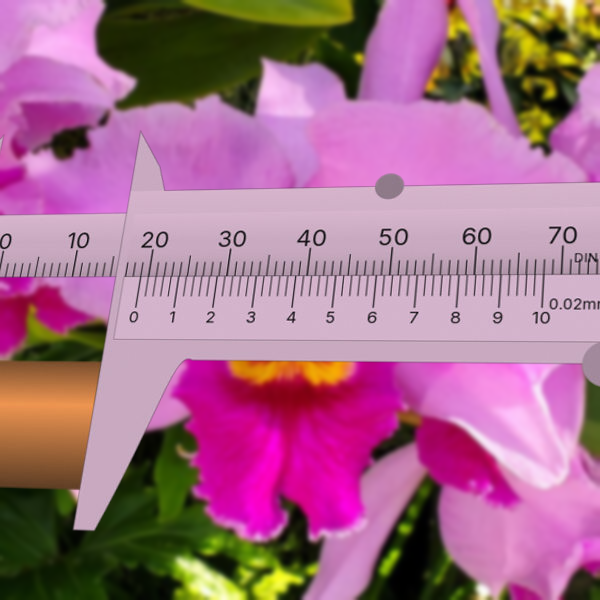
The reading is 19.0 (mm)
